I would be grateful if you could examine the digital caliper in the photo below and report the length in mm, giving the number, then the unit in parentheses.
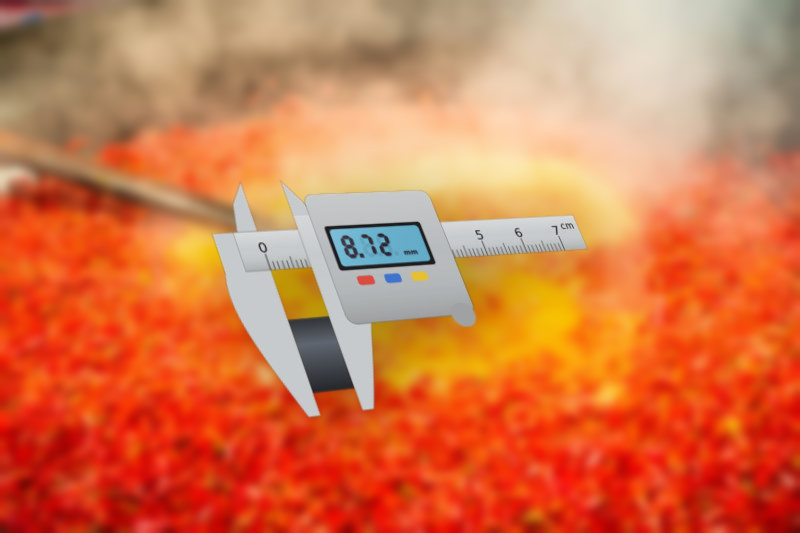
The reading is 8.72 (mm)
